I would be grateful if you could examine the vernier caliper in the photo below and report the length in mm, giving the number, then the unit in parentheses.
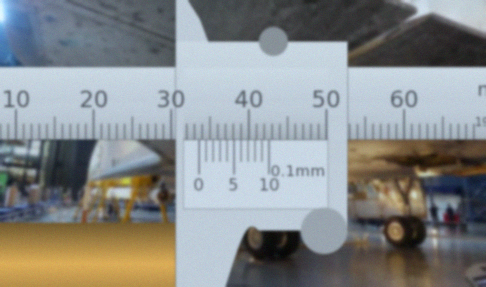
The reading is 33.6 (mm)
